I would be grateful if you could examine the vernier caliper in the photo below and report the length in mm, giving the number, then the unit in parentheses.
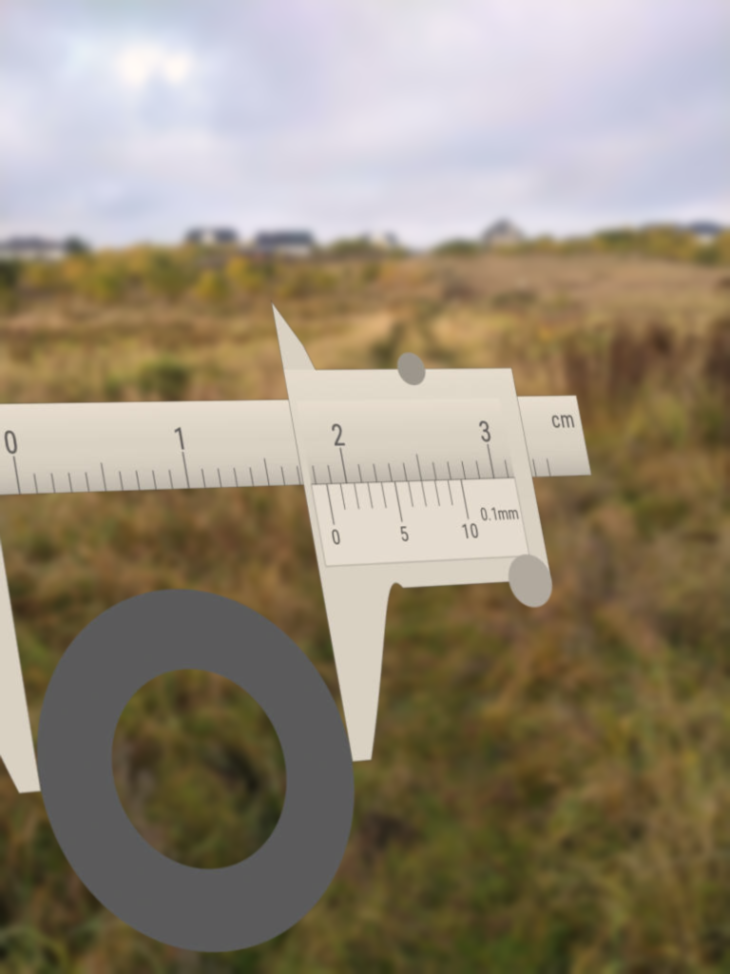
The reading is 18.7 (mm)
